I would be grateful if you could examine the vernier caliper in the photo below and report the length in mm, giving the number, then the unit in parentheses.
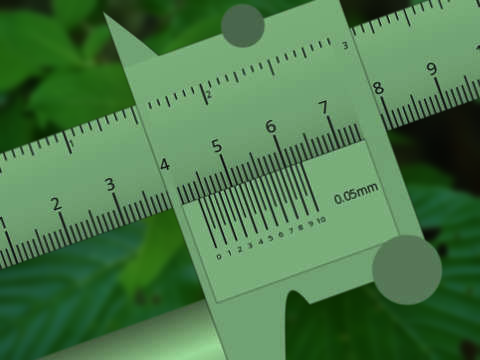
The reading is 43.8 (mm)
